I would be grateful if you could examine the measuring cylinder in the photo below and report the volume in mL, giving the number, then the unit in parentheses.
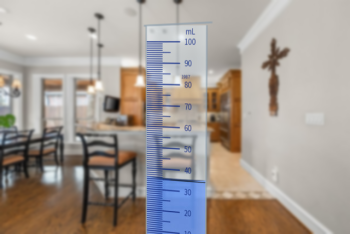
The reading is 35 (mL)
